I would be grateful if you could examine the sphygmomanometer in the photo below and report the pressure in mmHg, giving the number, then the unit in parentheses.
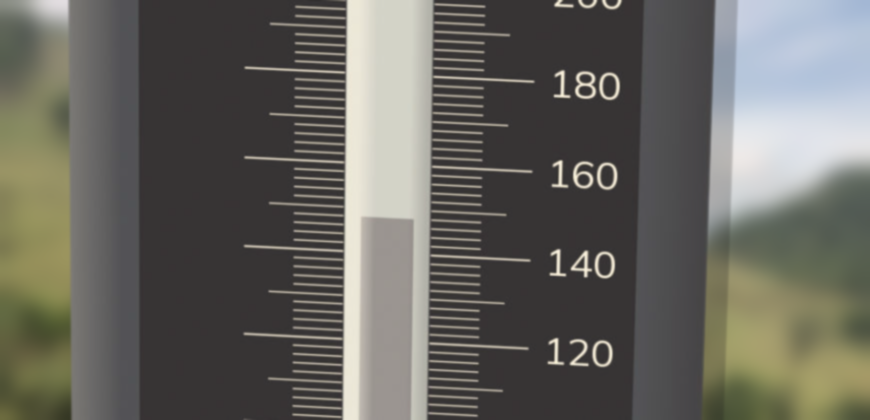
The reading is 148 (mmHg)
